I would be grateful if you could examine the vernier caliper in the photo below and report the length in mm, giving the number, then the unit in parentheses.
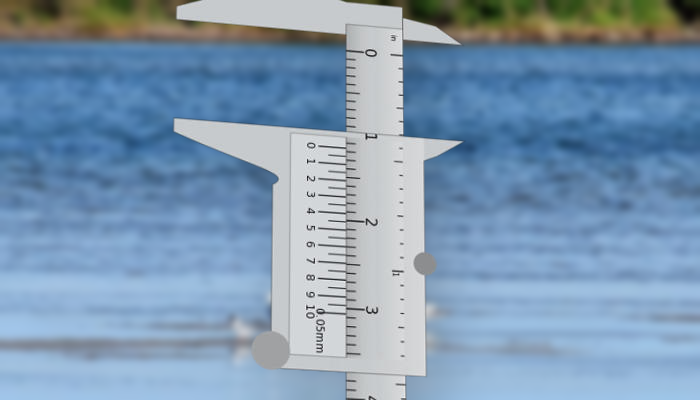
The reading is 11.6 (mm)
